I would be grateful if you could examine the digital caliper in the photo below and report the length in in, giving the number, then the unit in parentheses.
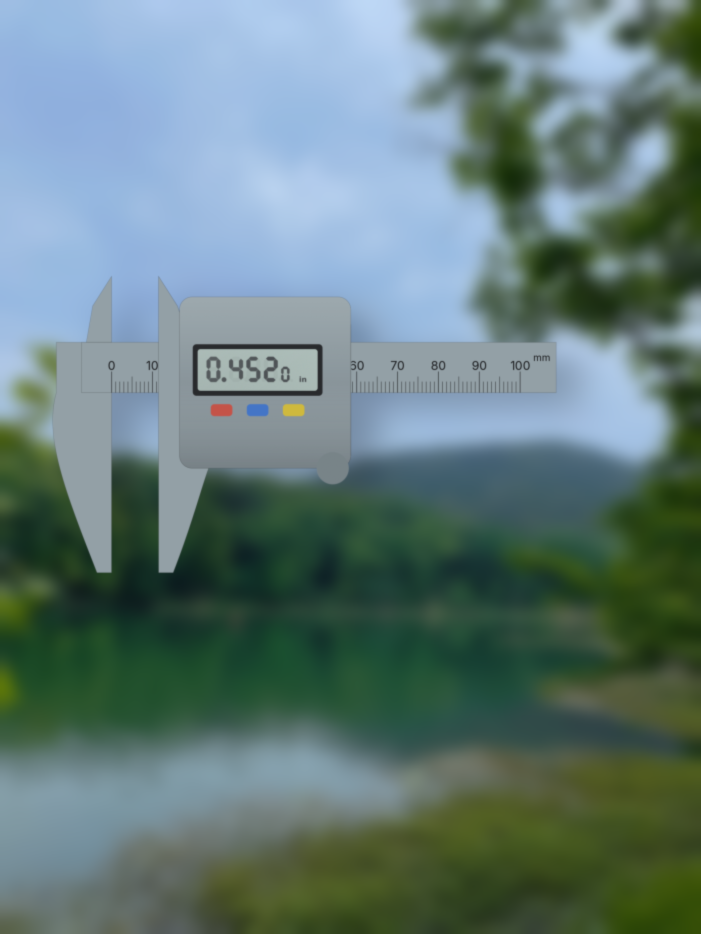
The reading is 0.4520 (in)
